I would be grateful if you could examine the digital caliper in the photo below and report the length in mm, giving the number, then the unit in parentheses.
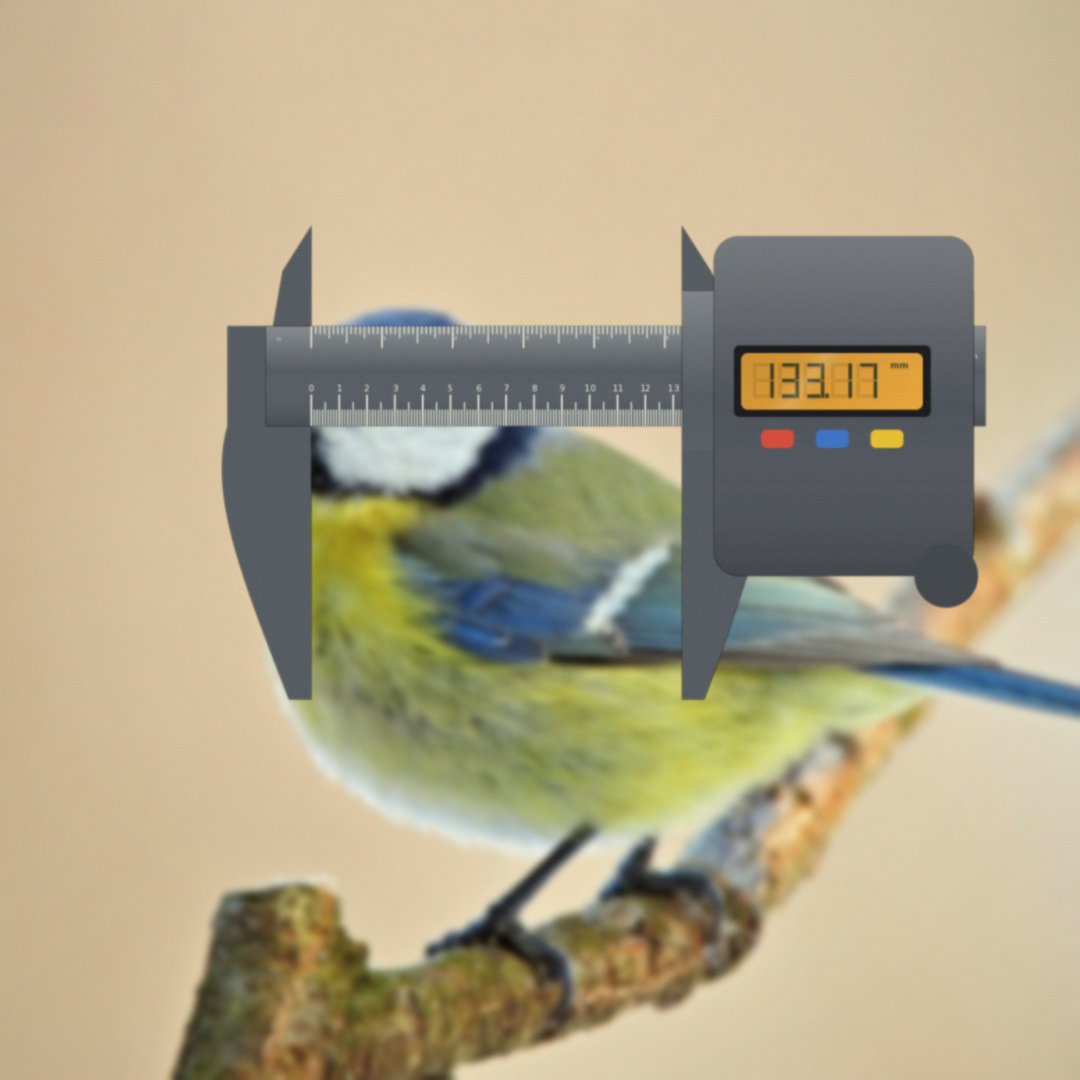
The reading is 133.17 (mm)
